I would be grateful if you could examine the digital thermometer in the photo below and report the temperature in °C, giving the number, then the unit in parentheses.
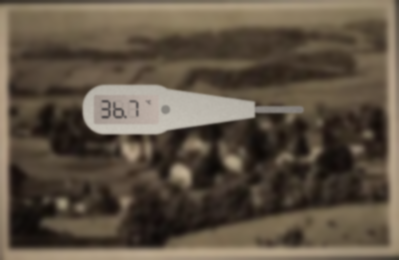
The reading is 36.7 (°C)
